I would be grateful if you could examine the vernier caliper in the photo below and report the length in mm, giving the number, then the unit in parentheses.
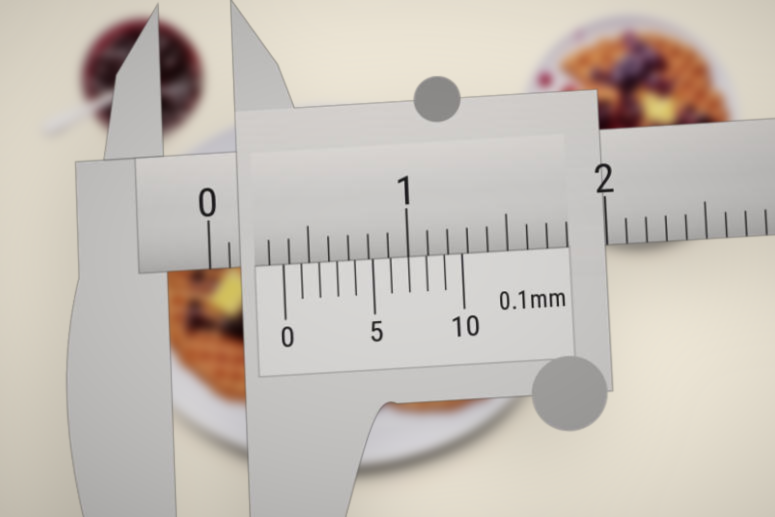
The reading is 3.7 (mm)
